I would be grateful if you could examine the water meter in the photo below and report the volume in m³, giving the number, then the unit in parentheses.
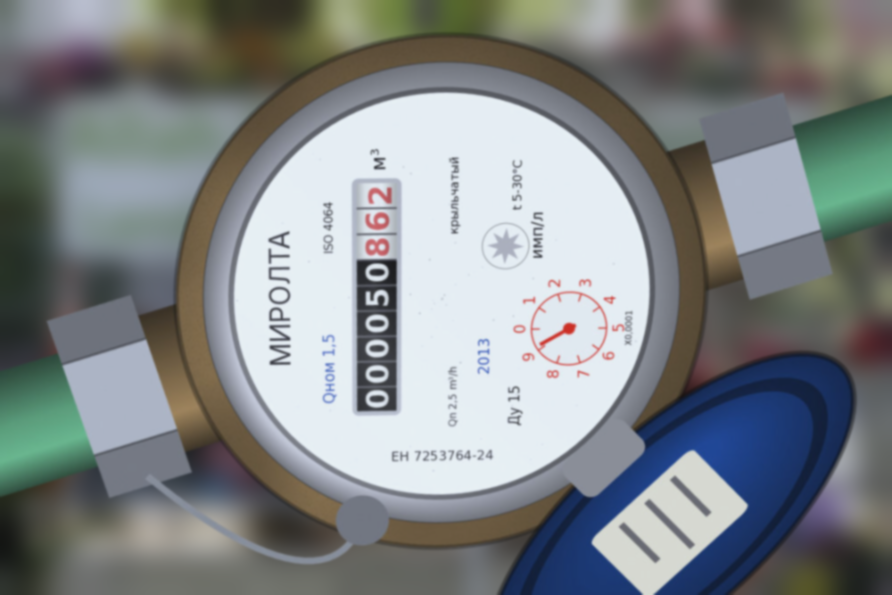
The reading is 50.8619 (m³)
